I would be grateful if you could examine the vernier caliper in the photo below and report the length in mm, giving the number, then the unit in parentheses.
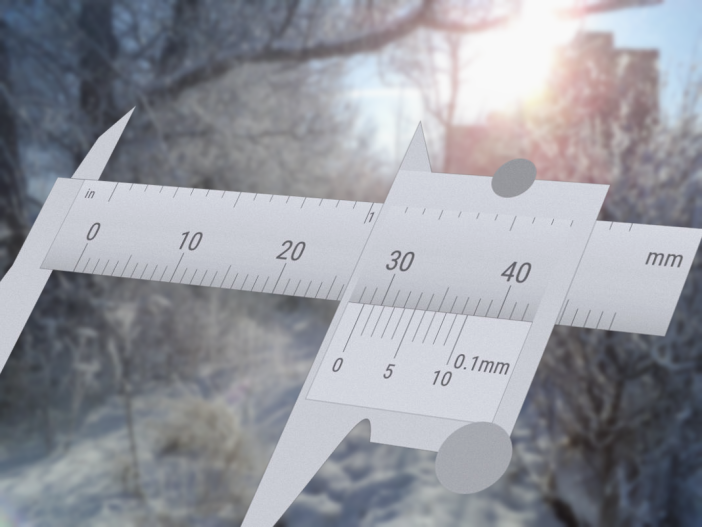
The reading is 28.5 (mm)
